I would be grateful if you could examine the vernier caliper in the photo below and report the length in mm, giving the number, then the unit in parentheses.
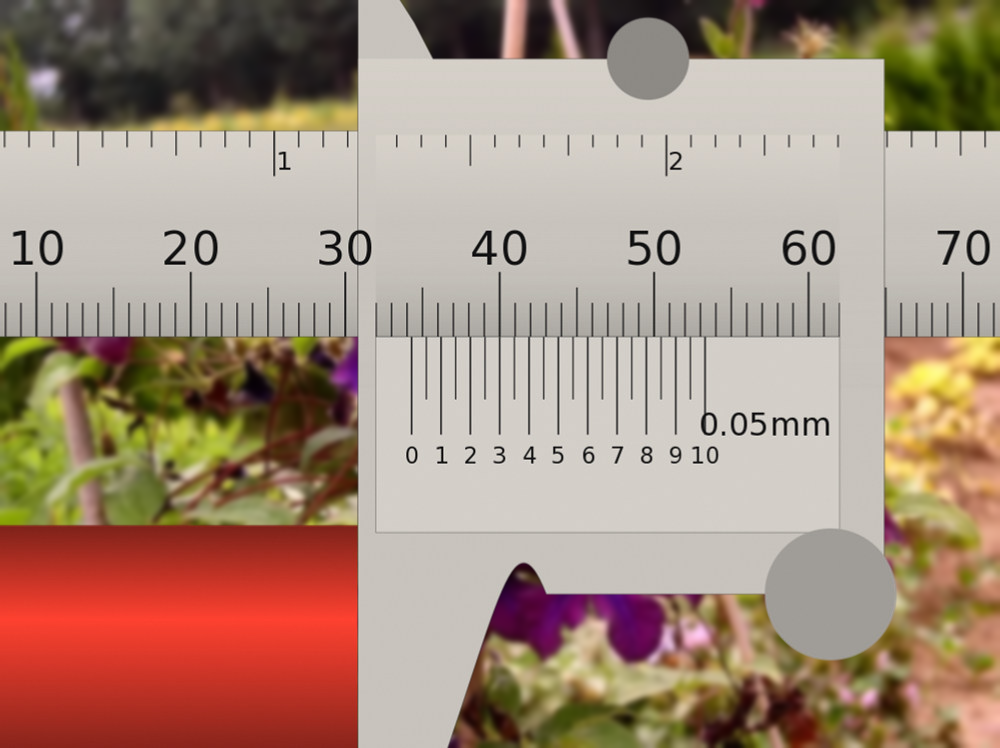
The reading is 34.3 (mm)
